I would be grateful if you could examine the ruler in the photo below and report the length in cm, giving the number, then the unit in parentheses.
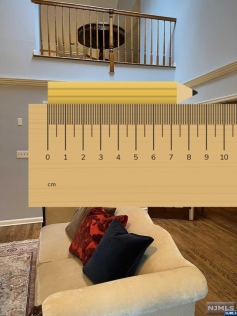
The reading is 8.5 (cm)
